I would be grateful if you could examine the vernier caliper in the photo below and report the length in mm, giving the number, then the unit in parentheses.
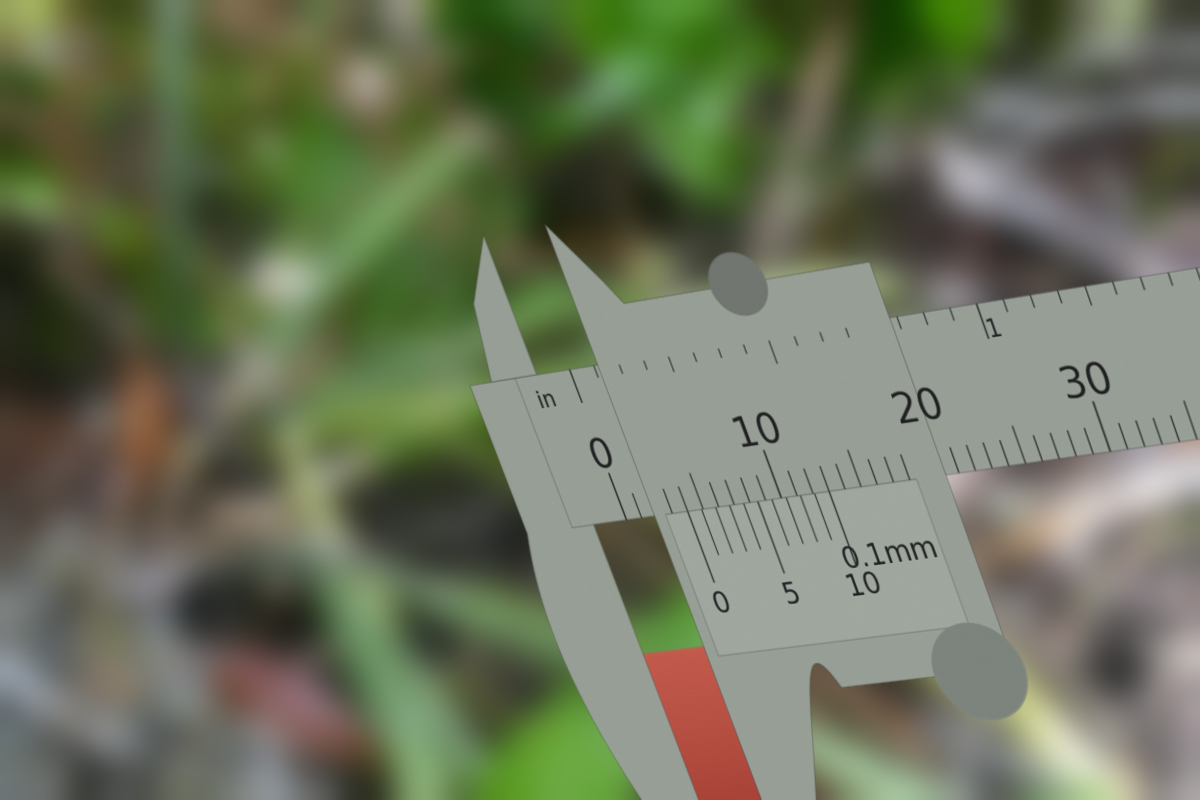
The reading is 4.0 (mm)
